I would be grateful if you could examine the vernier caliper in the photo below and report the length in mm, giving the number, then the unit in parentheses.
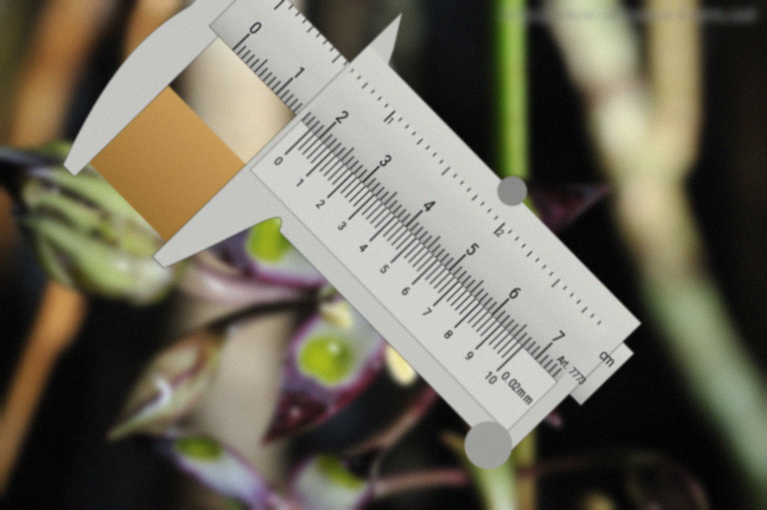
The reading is 18.0 (mm)
